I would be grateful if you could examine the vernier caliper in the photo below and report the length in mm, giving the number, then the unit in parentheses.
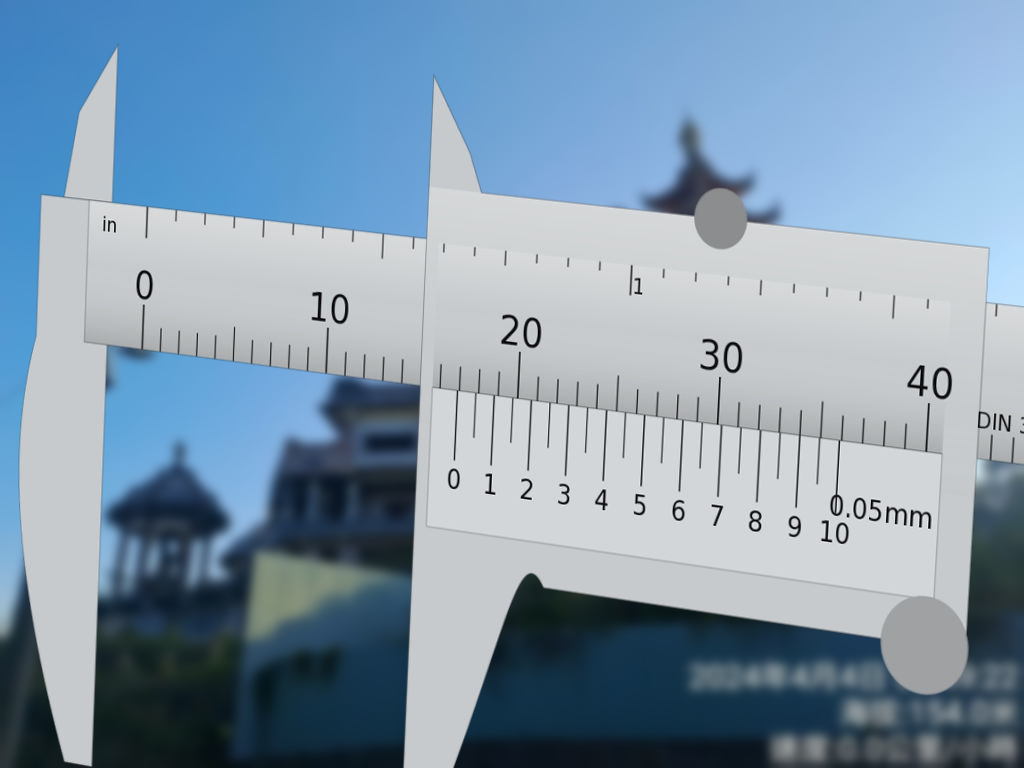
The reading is 16.9 (mm)
